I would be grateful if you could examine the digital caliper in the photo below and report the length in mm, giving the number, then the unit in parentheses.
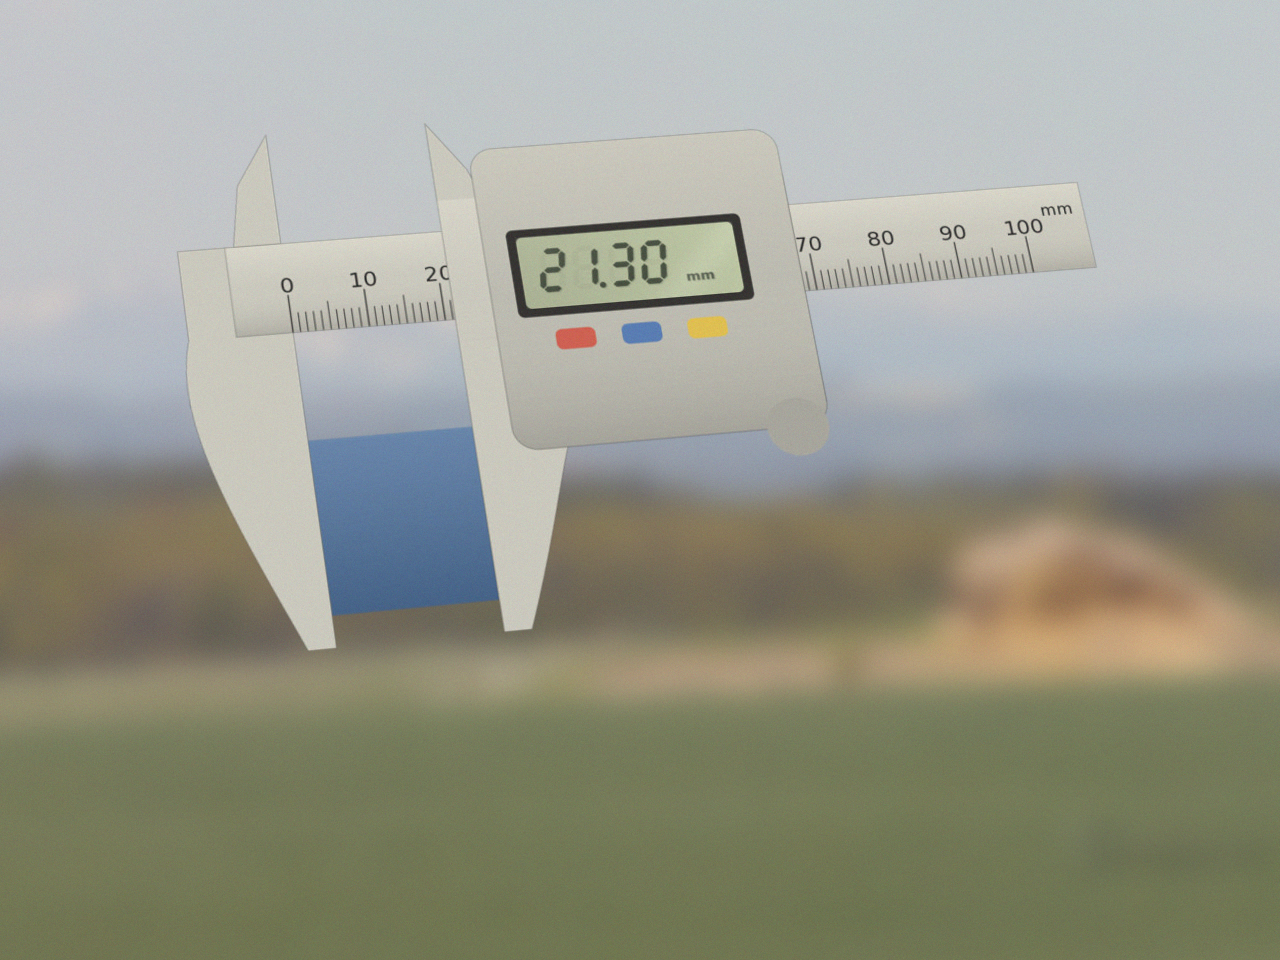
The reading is 21.30 (mm)
